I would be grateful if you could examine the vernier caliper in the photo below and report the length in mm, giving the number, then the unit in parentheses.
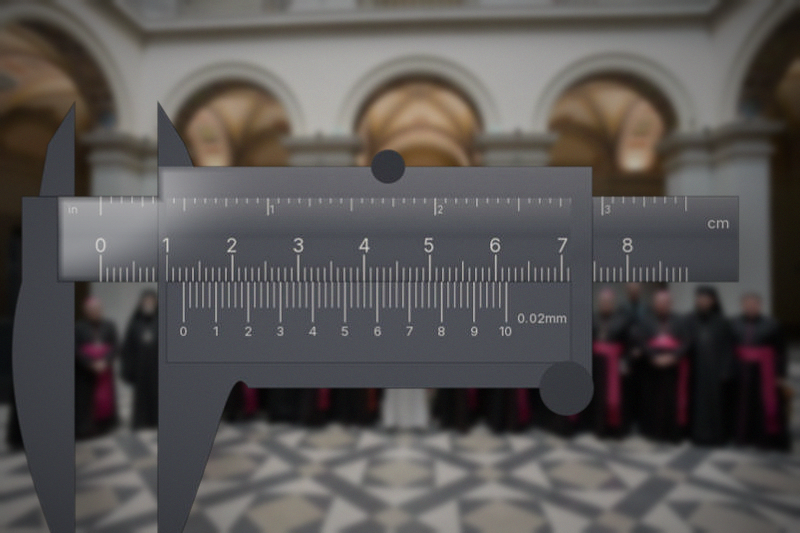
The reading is 12.6 (mm)
